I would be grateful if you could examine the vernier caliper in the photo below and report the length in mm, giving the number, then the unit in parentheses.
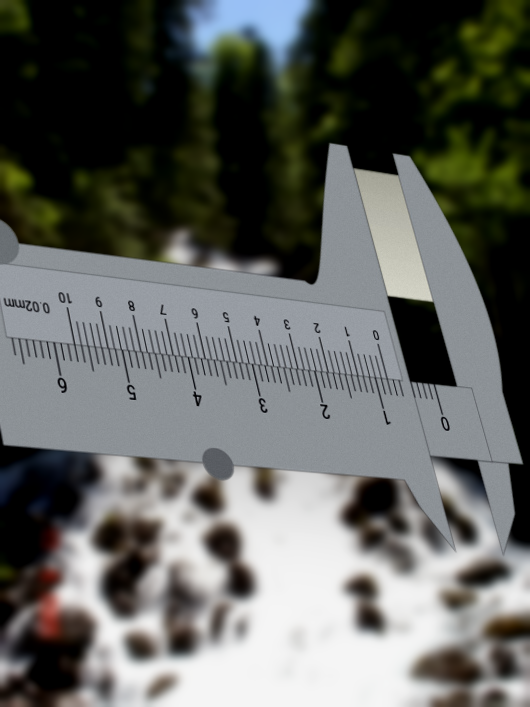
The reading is 8.0 (mm)
